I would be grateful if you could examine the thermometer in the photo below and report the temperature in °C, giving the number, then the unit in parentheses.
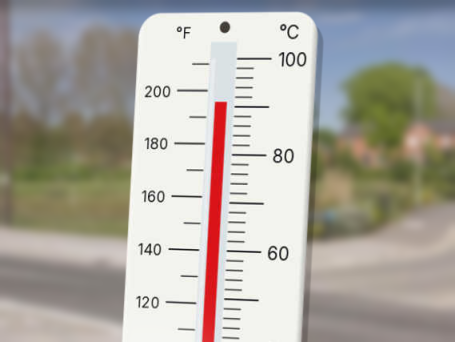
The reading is 91 (°C)
